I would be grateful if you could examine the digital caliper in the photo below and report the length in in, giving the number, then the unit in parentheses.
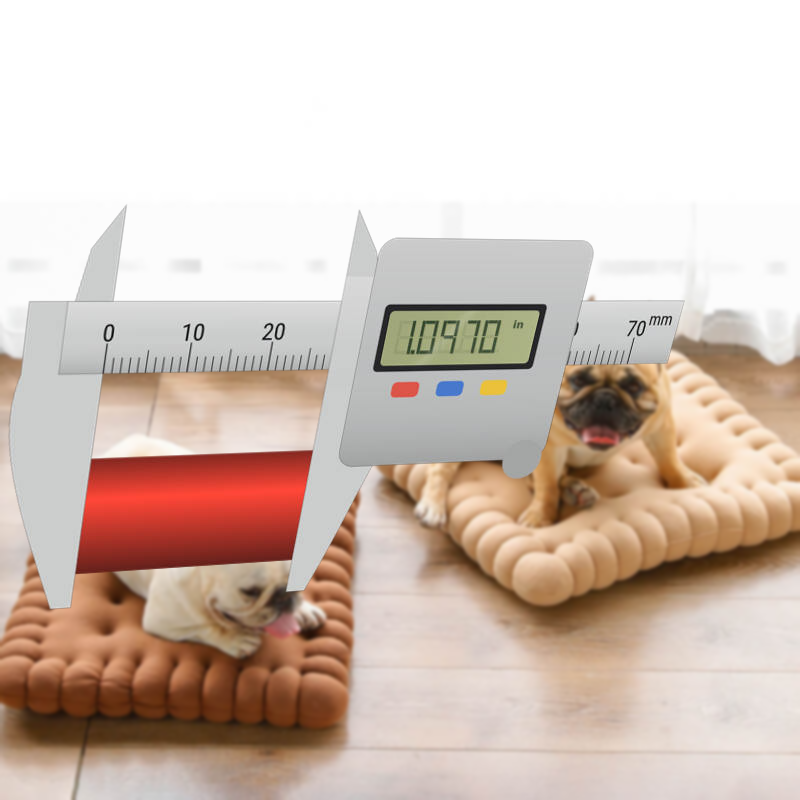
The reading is 1.0970 (in)
